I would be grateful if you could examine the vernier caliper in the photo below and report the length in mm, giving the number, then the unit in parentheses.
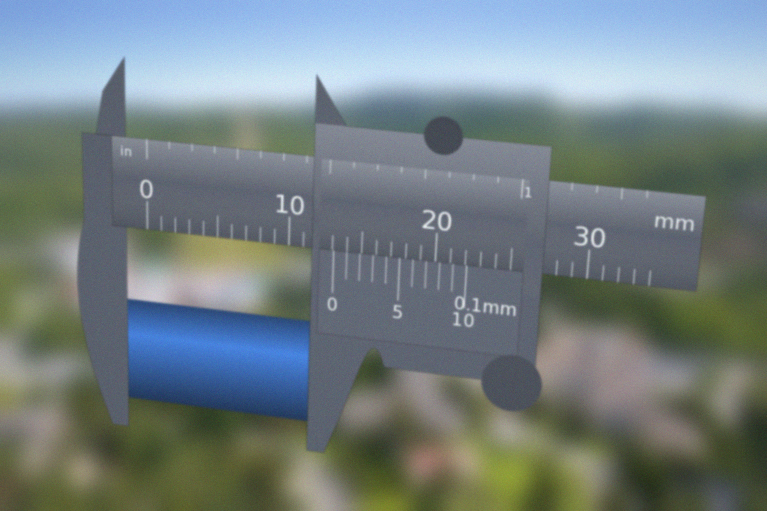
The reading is 13.1 (mm)
